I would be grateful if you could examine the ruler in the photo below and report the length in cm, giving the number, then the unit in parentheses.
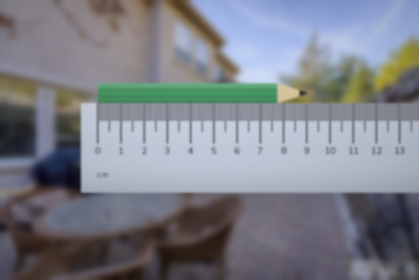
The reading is 9 (cm)
